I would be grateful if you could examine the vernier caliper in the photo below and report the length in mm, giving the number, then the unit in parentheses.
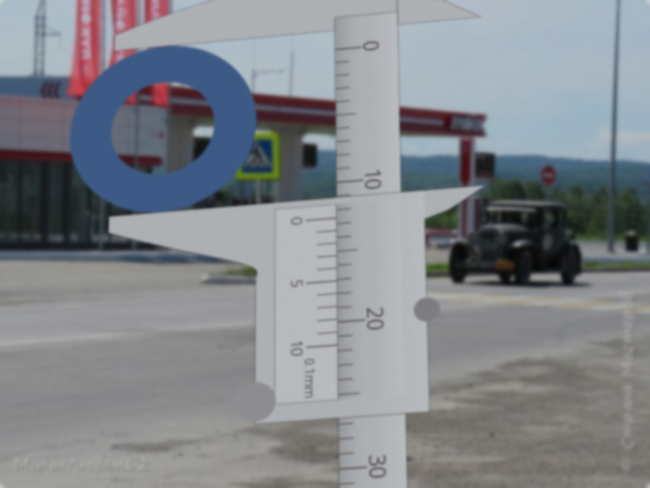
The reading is 12.6 (mm)
